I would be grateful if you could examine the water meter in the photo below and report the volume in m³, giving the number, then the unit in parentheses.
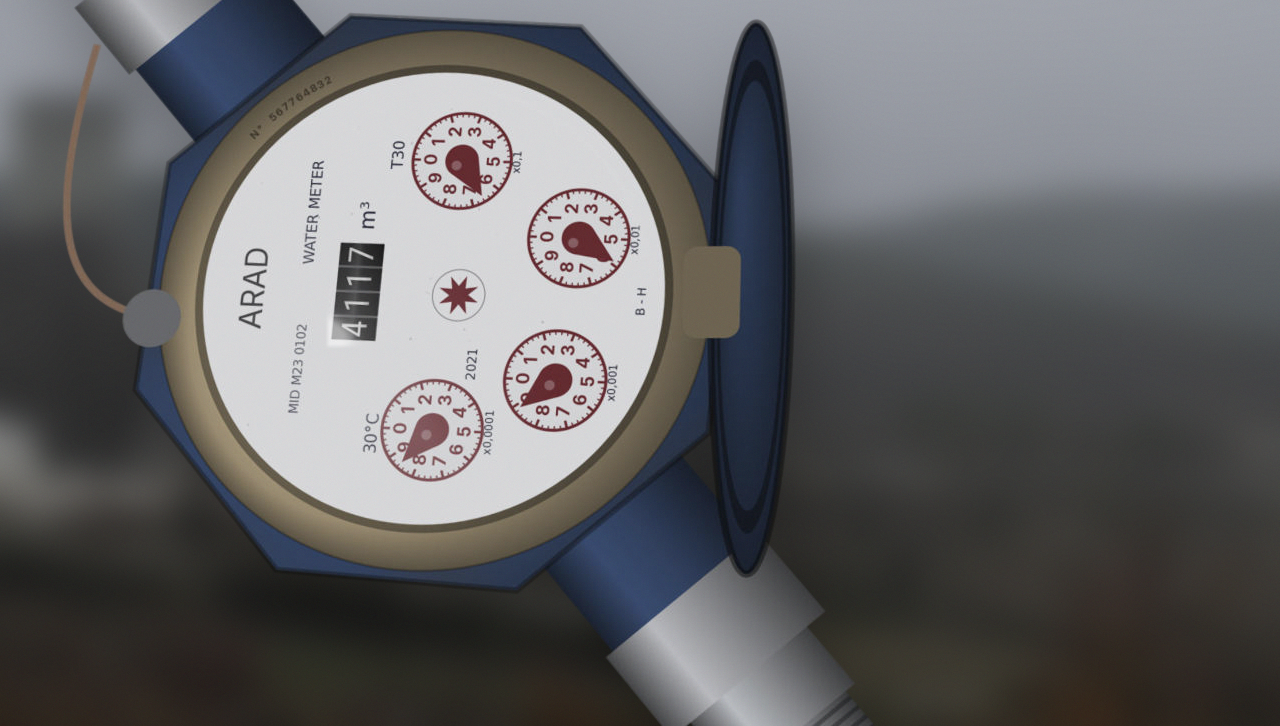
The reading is 4117.6588 (m³)
